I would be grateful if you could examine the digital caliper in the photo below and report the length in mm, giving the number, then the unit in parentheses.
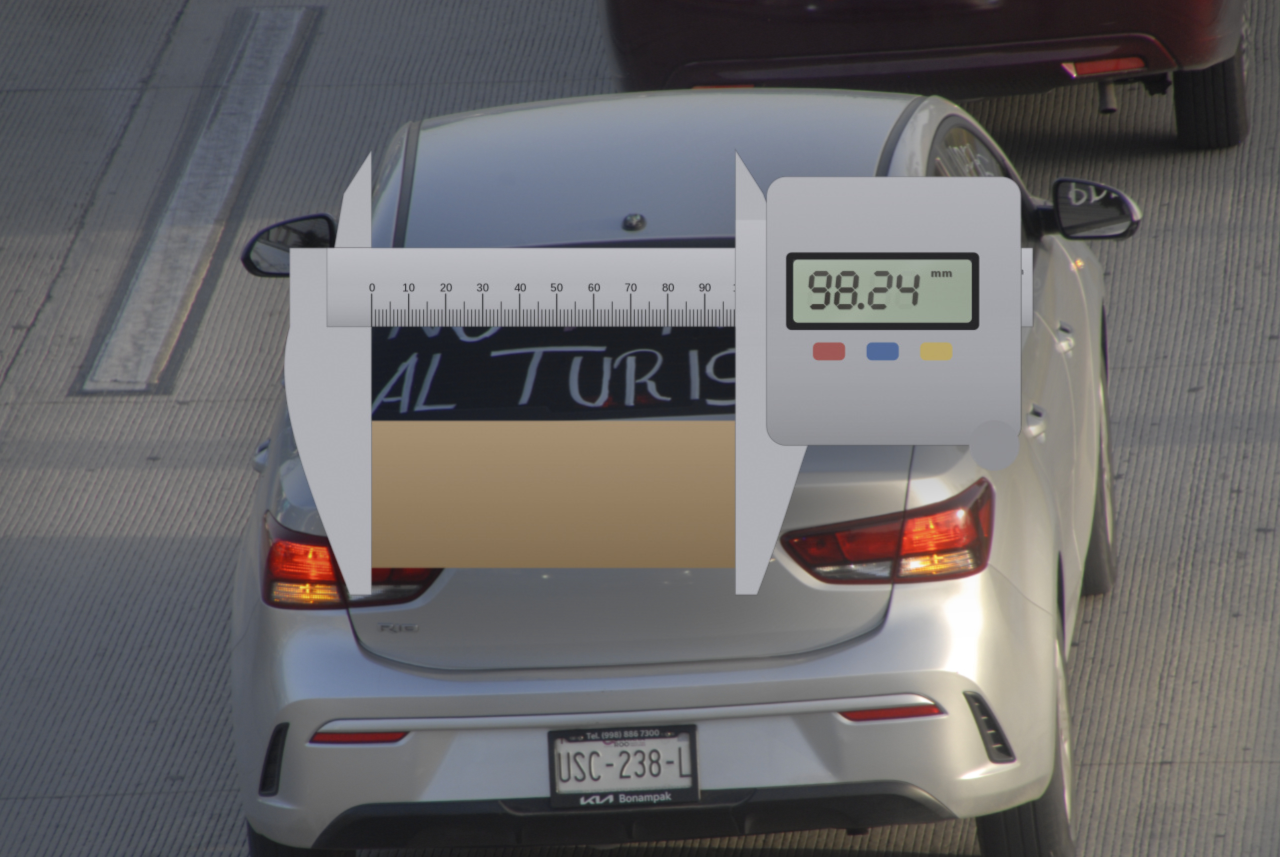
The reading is 98.24 (mm)
